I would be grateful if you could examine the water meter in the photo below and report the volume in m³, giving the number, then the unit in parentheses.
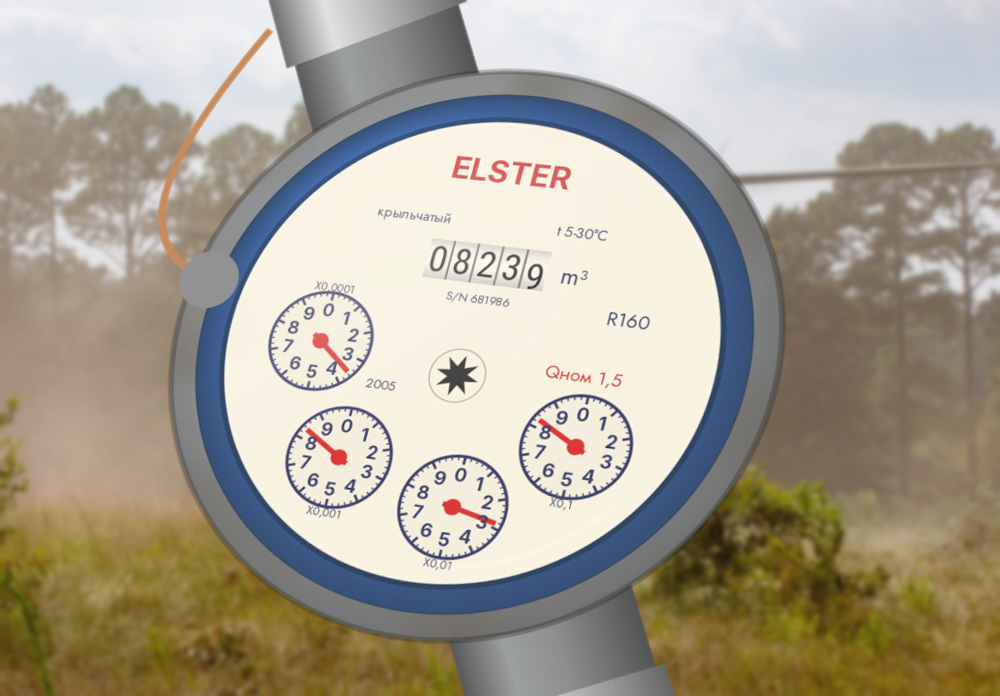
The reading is 8238.8283 (m³)
